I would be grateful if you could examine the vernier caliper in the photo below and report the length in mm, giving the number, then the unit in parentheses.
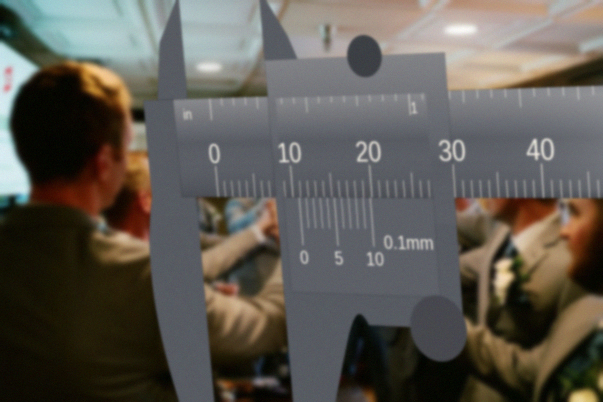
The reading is 10.8 (mm)
